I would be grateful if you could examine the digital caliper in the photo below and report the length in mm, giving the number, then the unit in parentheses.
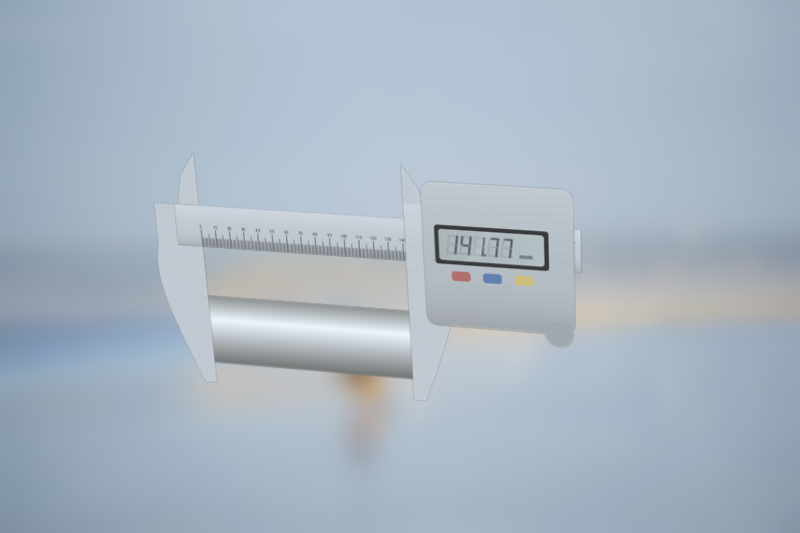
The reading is 141.77 (mm)
